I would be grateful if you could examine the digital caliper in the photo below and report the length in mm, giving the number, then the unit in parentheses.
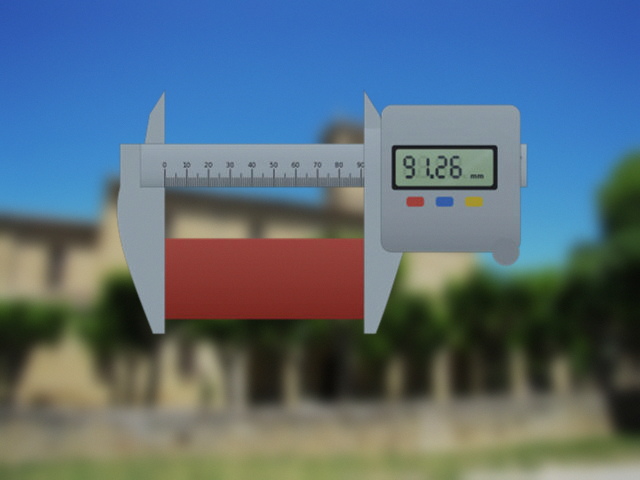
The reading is 91.26 (mm)
